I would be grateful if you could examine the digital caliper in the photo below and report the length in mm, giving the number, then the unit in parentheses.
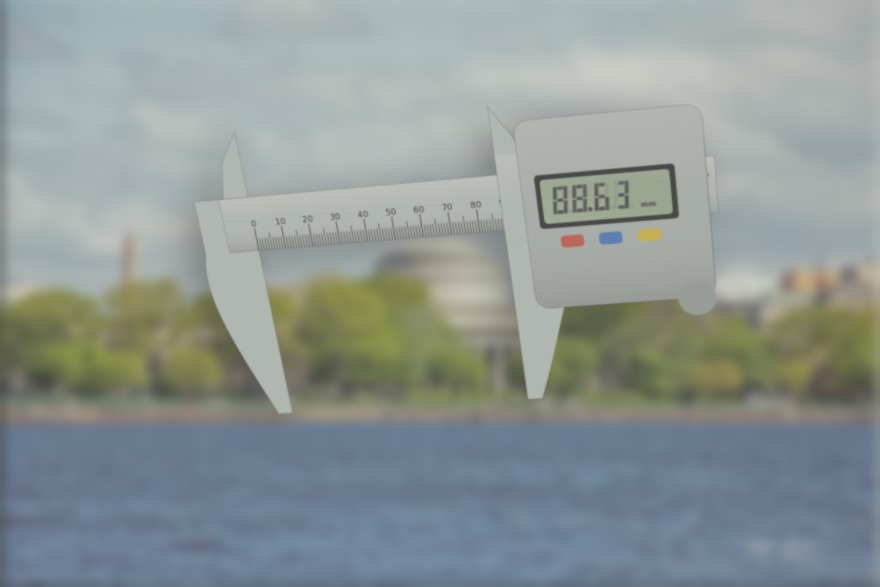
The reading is 88.63 (mm)
